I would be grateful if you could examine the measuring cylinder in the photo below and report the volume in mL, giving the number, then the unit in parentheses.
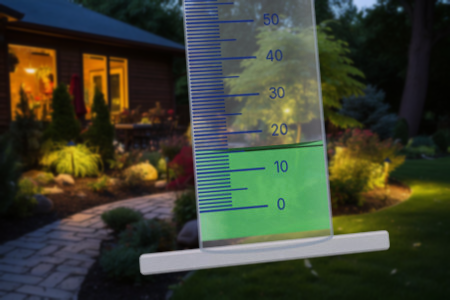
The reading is 15 (mL)
